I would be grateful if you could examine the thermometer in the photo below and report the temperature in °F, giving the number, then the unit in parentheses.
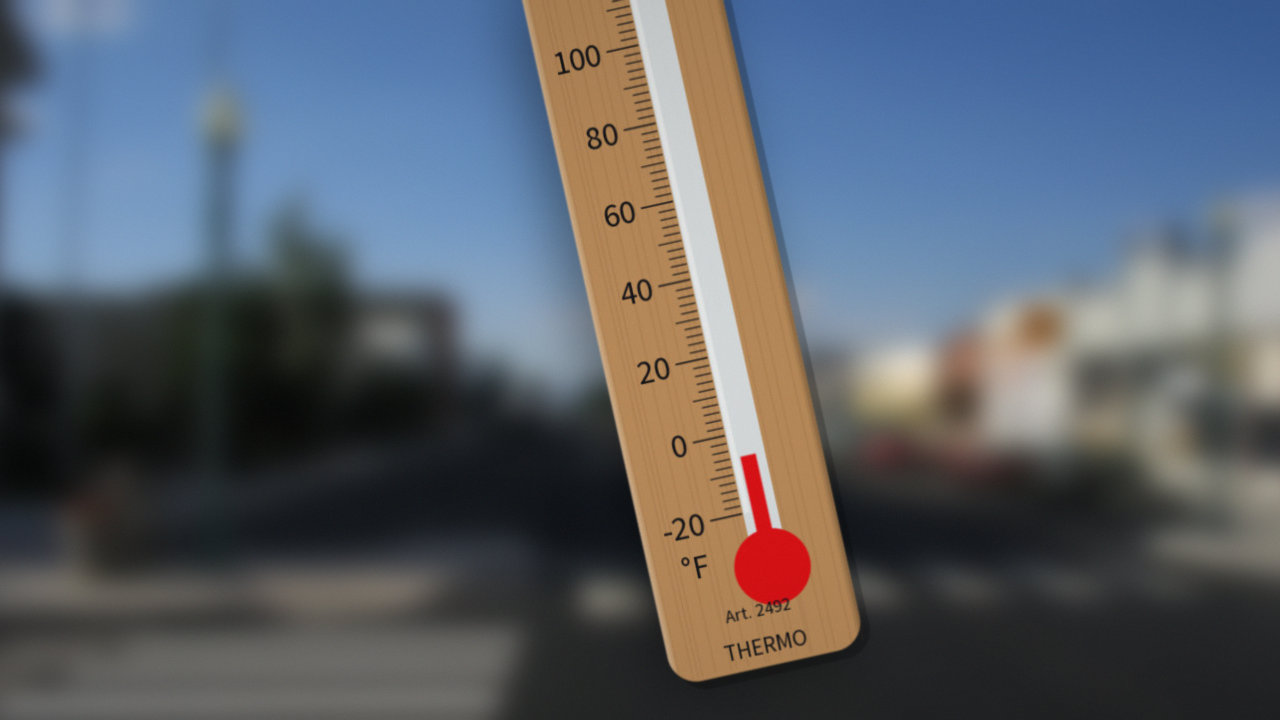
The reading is -6 (°F)
